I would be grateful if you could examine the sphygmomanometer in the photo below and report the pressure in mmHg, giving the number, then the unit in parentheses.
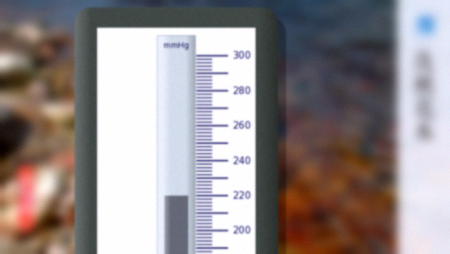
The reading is 220 (mmHg)
